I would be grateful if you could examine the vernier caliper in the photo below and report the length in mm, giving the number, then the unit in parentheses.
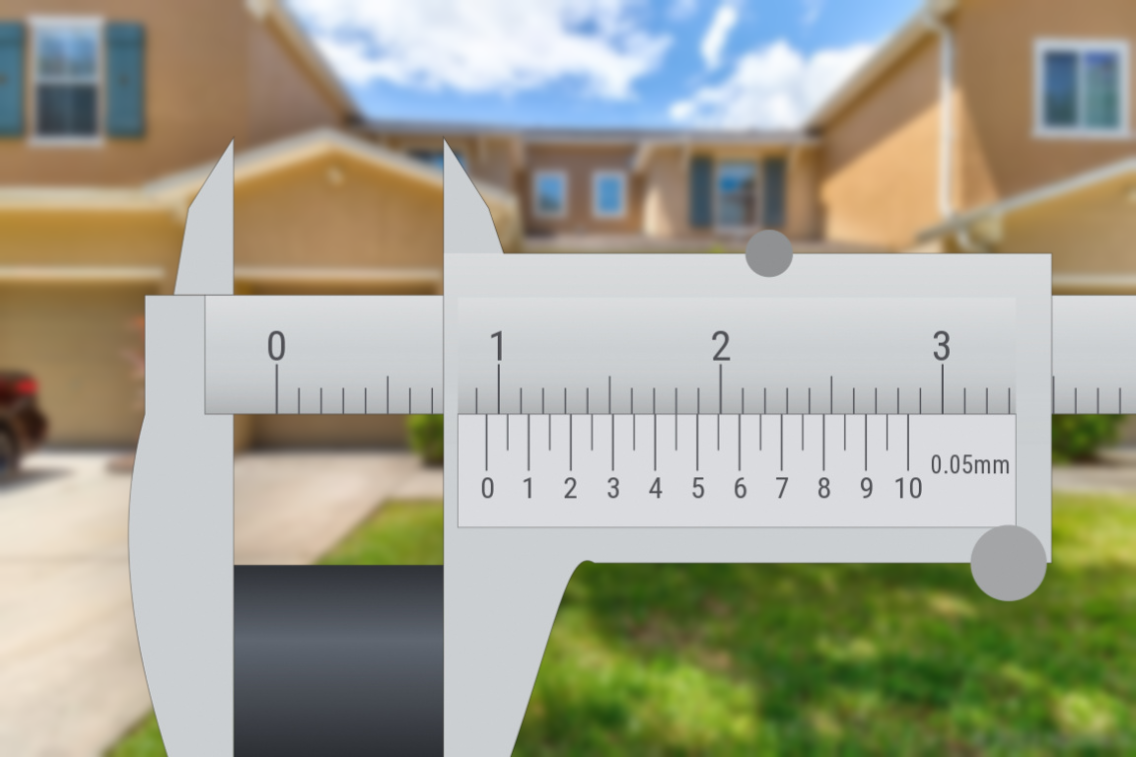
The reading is 9.45 (mm)
